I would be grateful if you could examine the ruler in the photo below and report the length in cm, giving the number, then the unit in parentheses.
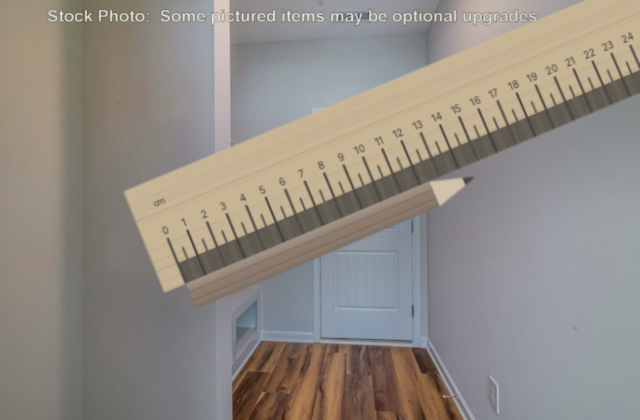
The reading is 14.5 (cm)
